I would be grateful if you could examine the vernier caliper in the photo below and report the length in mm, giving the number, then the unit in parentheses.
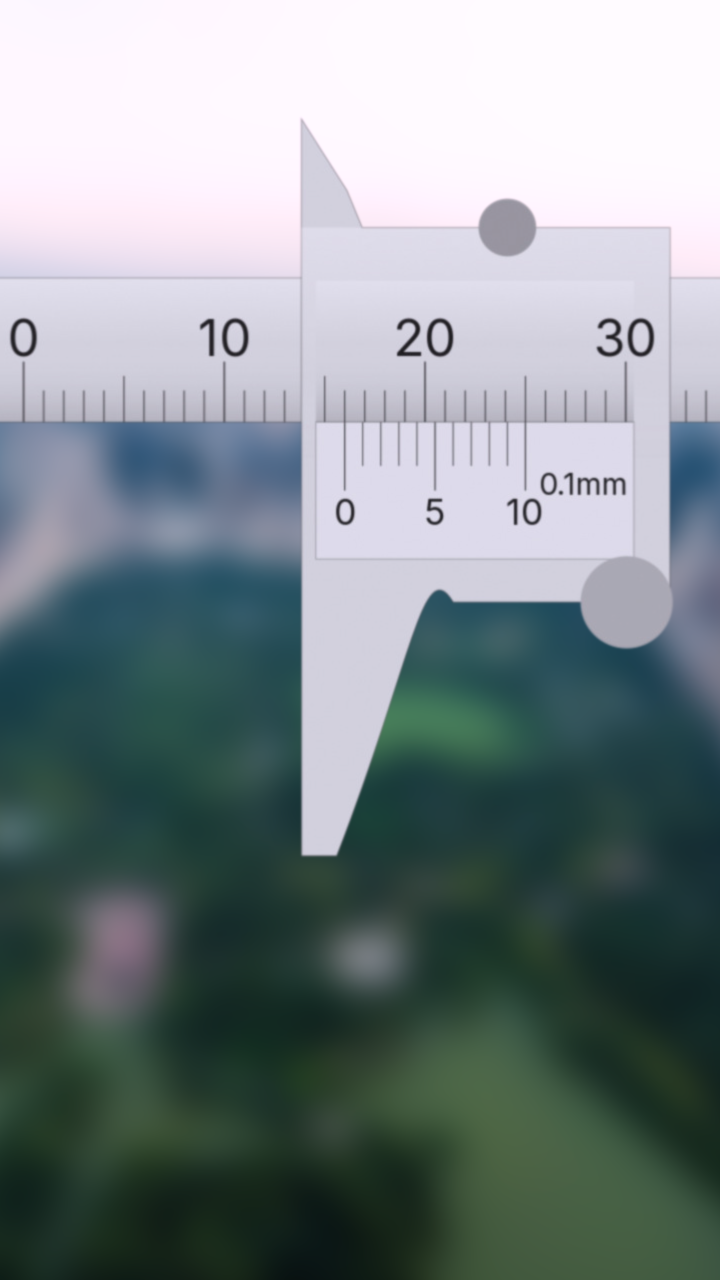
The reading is 16.0 (mm)
